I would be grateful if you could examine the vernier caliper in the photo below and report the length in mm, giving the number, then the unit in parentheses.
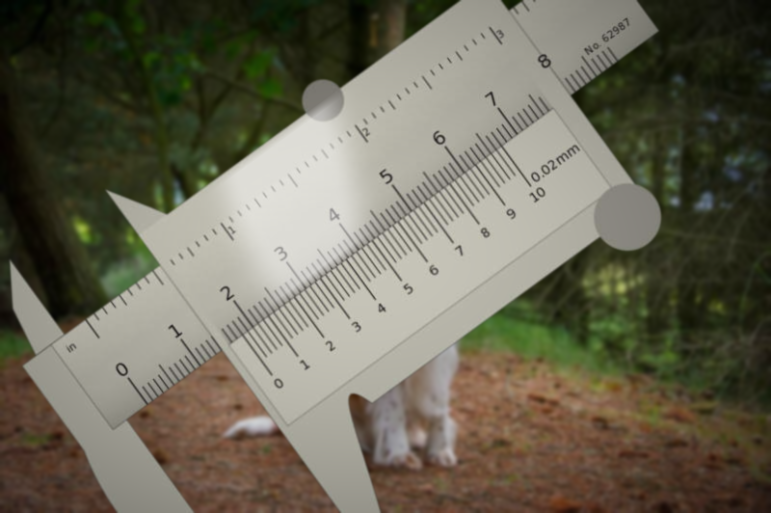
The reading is 18.0 (mm)
